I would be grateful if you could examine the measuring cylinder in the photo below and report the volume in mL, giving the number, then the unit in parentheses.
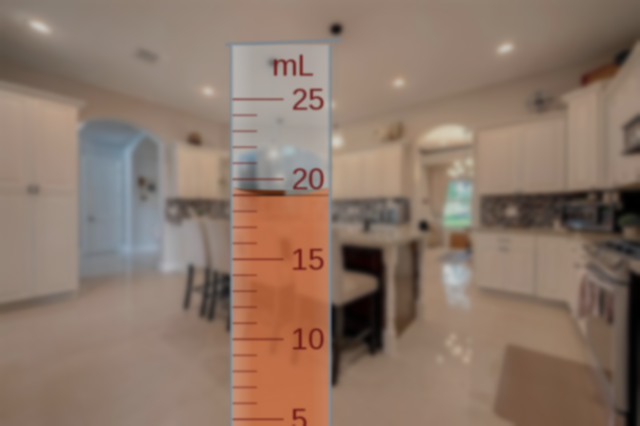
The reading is 19 (mL)
